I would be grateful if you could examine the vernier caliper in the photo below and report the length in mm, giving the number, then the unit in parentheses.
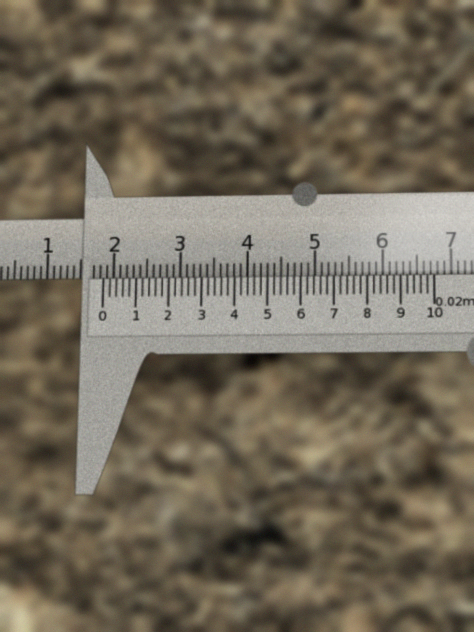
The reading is 18.5 (mm)
